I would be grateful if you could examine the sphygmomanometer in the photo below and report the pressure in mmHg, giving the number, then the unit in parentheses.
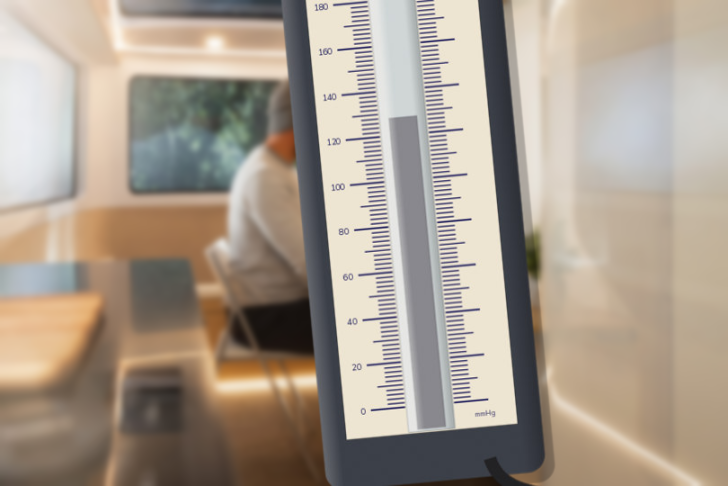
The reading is 128 (mmHg)
